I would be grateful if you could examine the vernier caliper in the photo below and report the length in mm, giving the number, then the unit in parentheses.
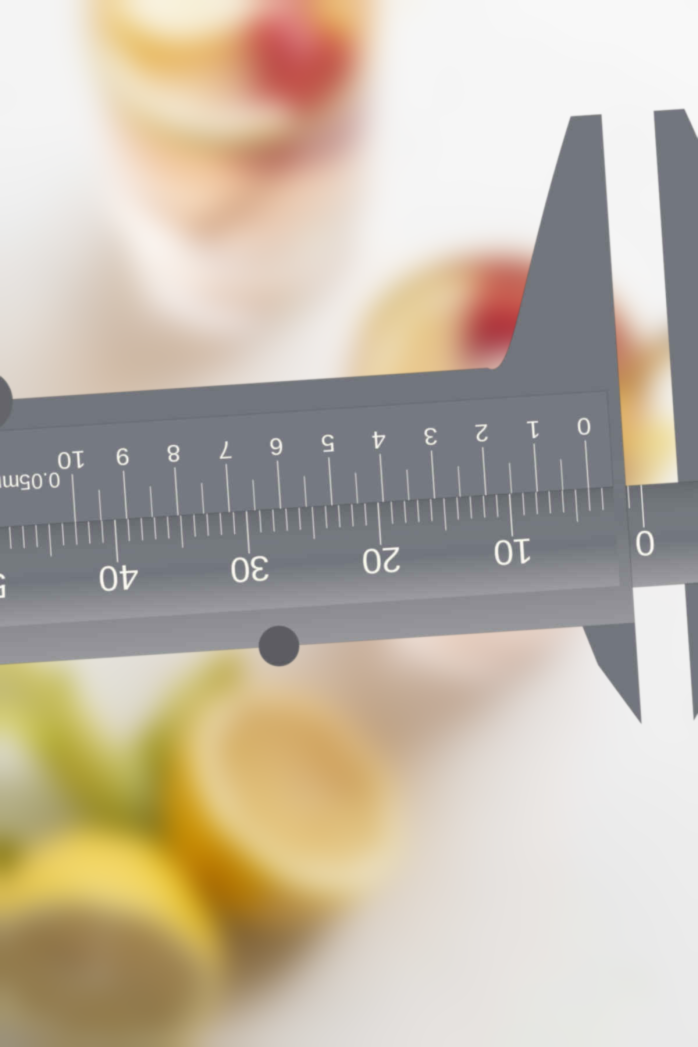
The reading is 4.0 (mm)
